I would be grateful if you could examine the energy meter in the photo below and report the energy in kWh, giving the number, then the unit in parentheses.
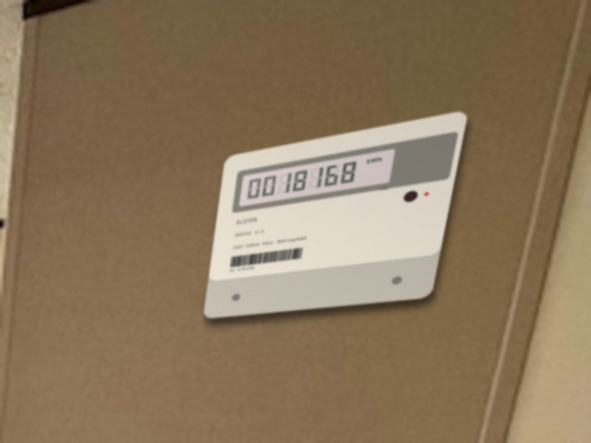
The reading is 18168 (kWh)
